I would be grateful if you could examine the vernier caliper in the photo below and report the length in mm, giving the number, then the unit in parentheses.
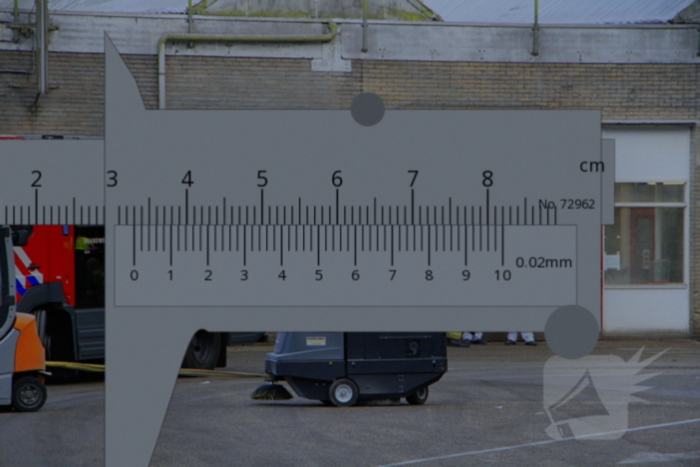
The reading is 33.0 (mm)
